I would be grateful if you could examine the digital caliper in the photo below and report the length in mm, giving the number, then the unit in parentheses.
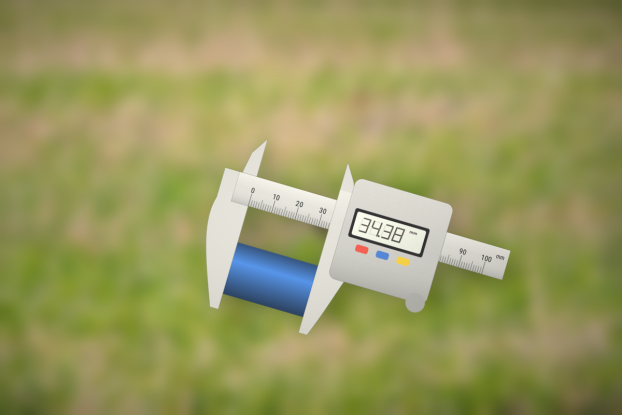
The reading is 34.38 (mm)
